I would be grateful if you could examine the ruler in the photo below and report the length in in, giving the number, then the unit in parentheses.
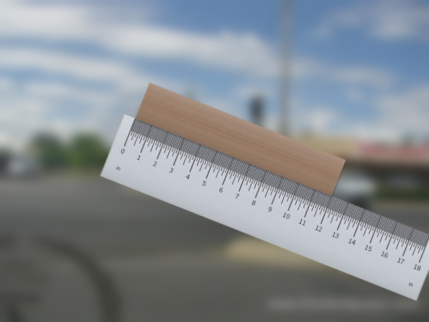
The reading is 12 (in)
